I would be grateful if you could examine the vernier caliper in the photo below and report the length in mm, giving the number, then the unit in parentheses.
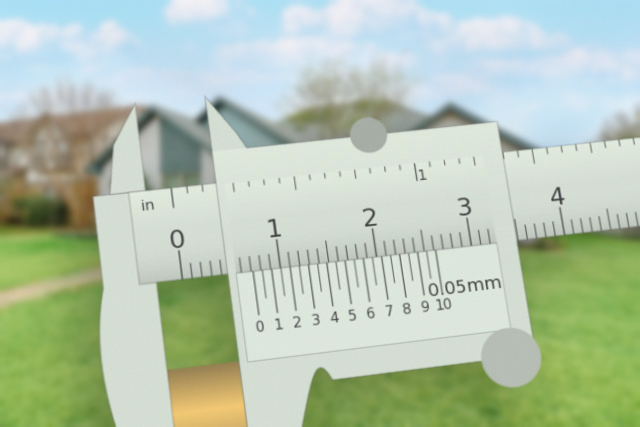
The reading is 7.2 (mm)
